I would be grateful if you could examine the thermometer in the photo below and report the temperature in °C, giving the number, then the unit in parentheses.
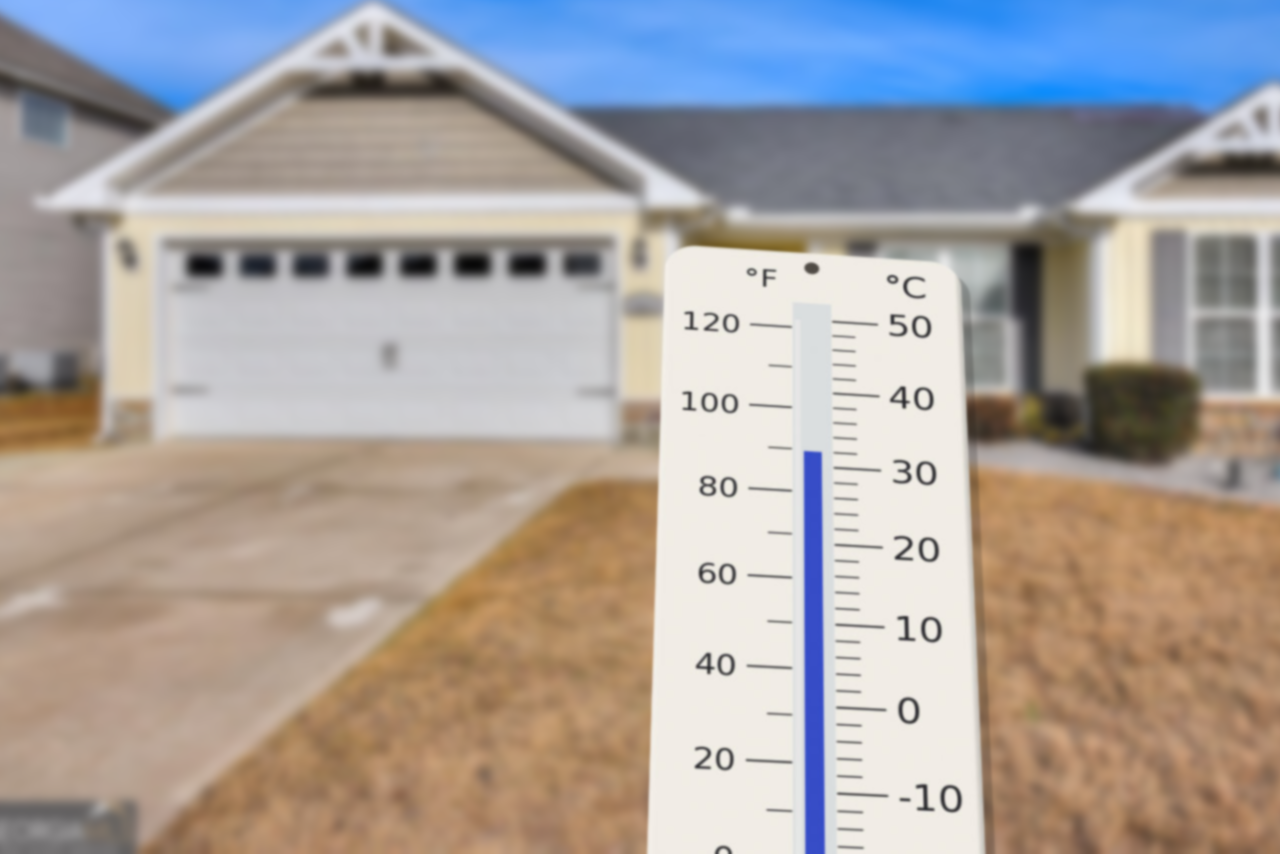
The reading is 32 (°C)
